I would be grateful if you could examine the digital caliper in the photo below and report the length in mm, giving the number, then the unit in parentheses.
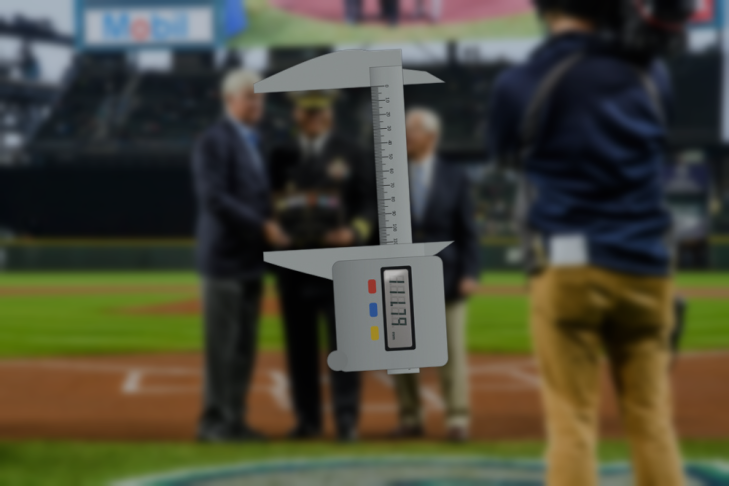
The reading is 111.79 (mm)
